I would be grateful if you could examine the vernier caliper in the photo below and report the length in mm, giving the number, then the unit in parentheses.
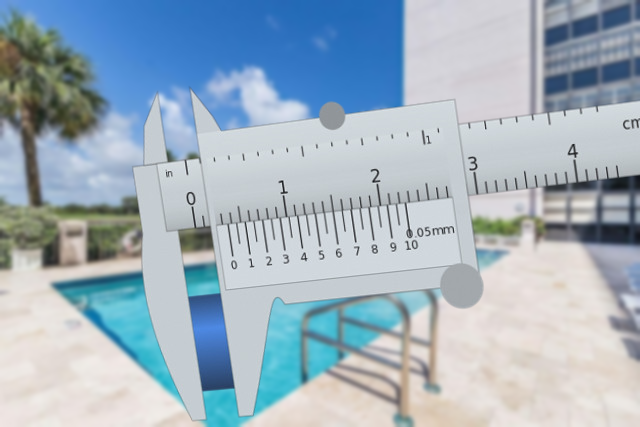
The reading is 3.6 (mm)
